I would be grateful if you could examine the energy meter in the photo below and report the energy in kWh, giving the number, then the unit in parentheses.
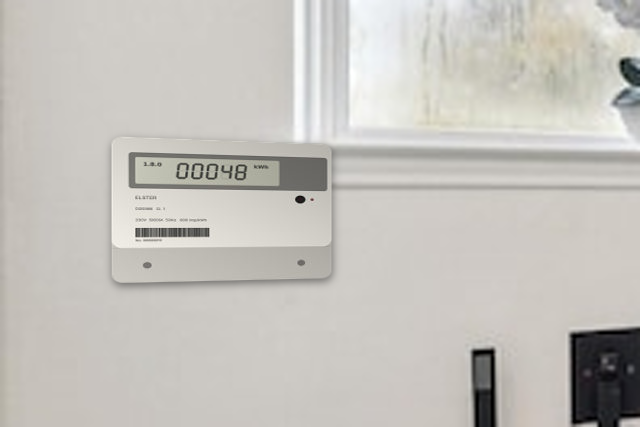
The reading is 48 (kWh)
